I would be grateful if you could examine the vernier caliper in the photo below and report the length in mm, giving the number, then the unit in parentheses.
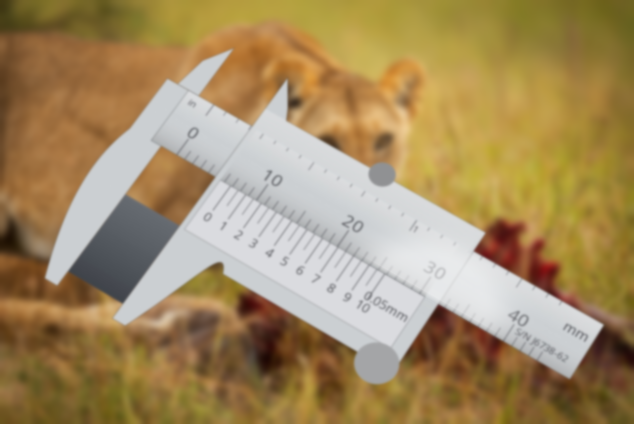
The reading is 6.8 (mm)
